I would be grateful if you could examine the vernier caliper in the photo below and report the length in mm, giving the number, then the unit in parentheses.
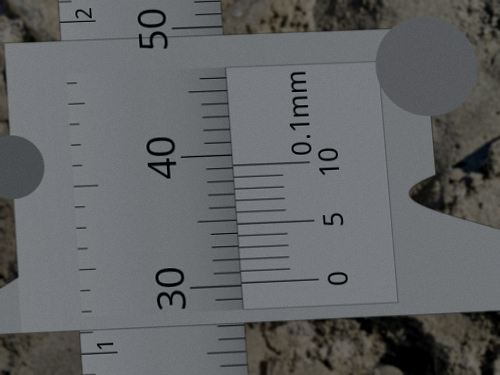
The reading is 30.2 (mm)
